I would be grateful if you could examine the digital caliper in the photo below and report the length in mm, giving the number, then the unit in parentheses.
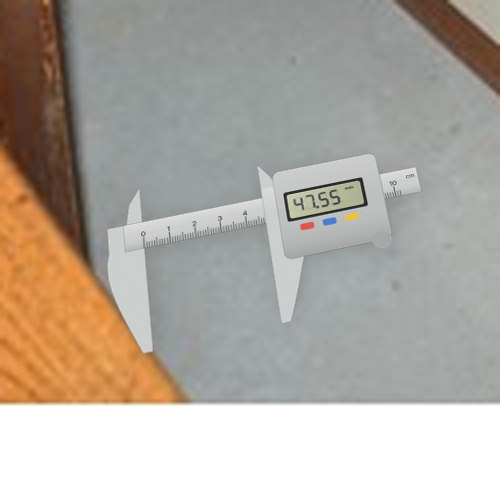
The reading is 47.55 (mm)
